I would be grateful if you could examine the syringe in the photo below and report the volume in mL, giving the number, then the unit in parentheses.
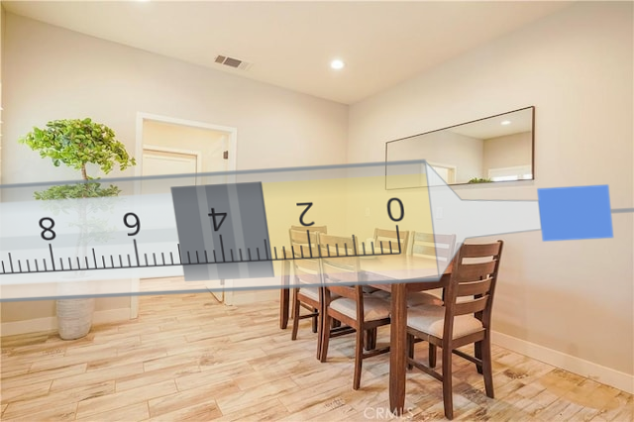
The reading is 2.9 (mL)
